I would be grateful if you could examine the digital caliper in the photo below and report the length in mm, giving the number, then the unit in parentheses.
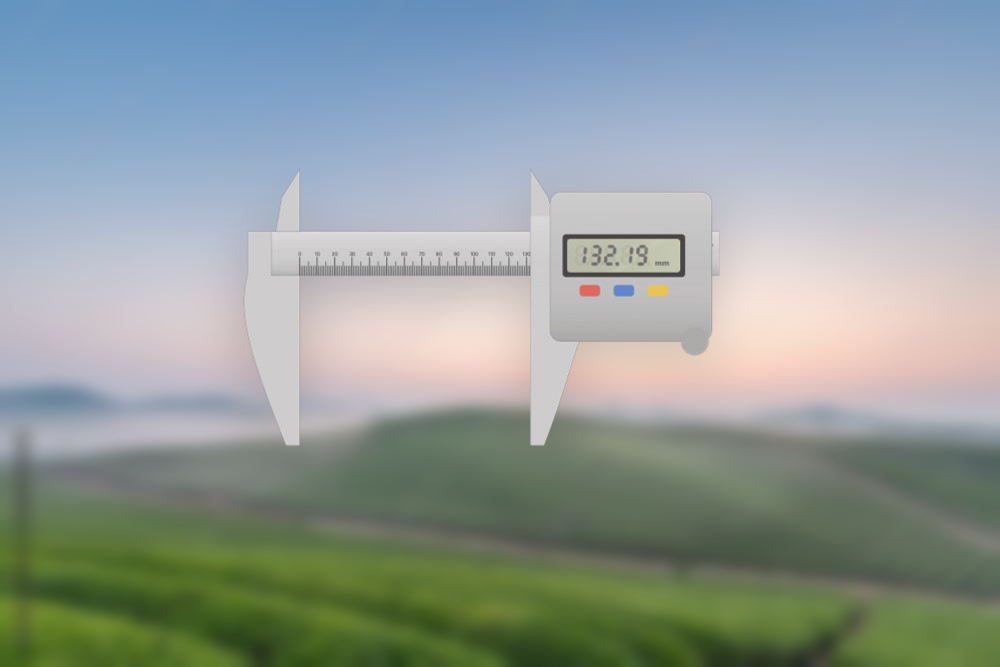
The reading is 132.19 (mm)
